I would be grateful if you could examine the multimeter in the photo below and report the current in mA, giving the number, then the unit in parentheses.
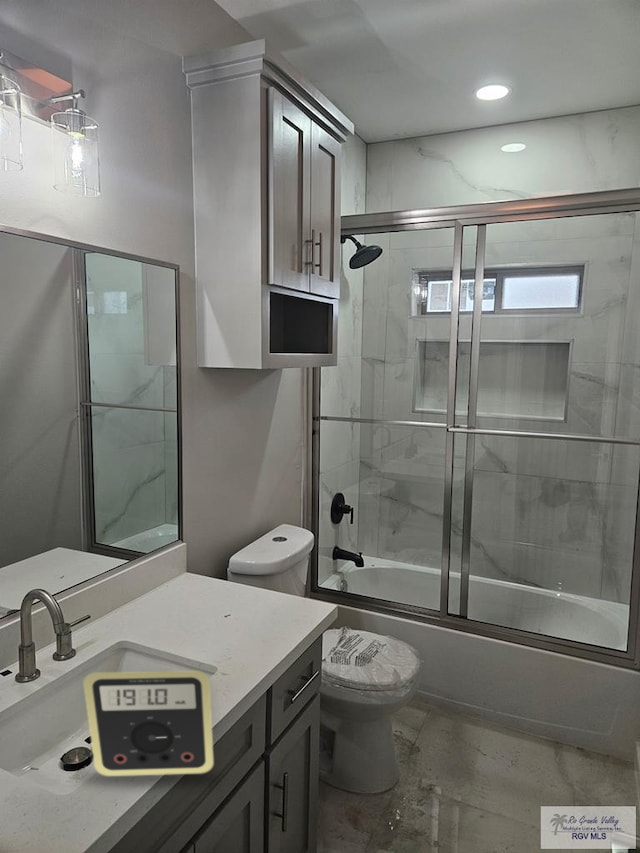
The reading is 191.0 (mA)
